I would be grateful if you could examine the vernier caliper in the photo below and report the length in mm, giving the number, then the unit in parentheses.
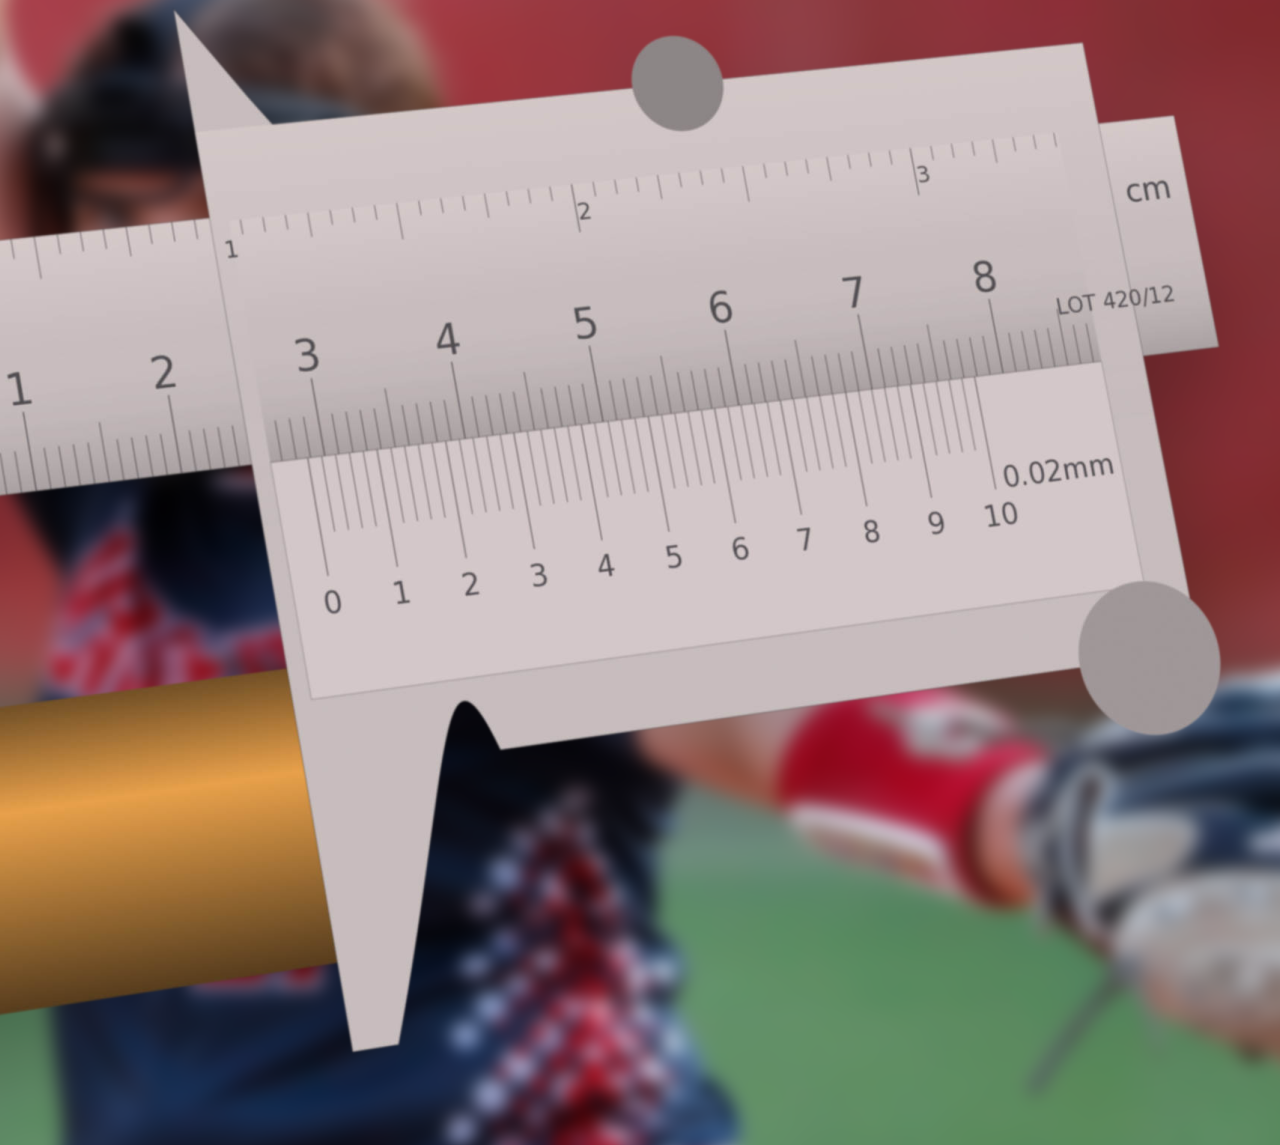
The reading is 28.8 (mm)
